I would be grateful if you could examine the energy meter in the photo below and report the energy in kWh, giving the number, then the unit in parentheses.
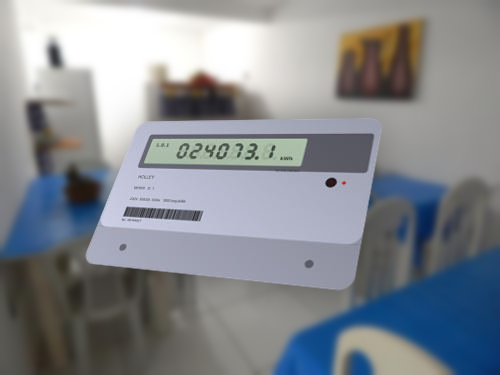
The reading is 24073.1 (kWh)
